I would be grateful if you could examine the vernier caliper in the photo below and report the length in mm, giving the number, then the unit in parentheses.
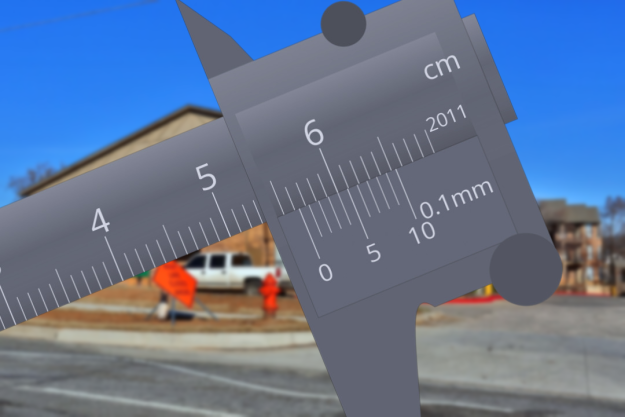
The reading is 56.4 (mm)
